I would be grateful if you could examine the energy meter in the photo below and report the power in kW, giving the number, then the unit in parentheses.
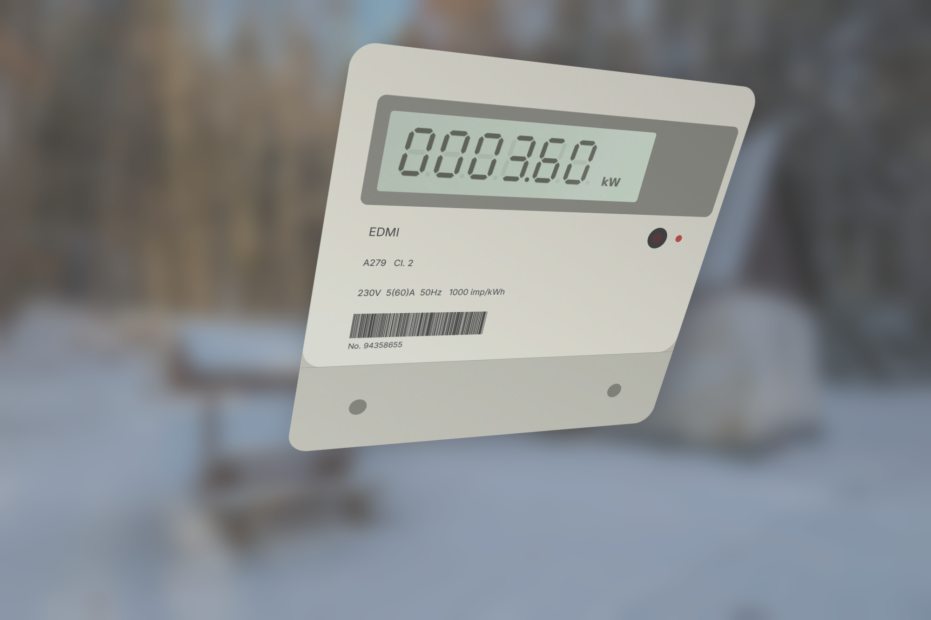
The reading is 3.60 (kW)
